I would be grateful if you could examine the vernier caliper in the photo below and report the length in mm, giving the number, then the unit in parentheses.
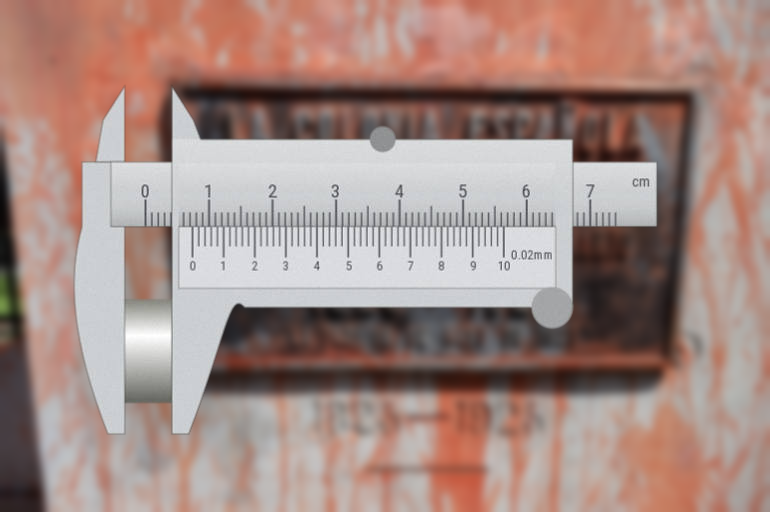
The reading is 7.4 (mm)
